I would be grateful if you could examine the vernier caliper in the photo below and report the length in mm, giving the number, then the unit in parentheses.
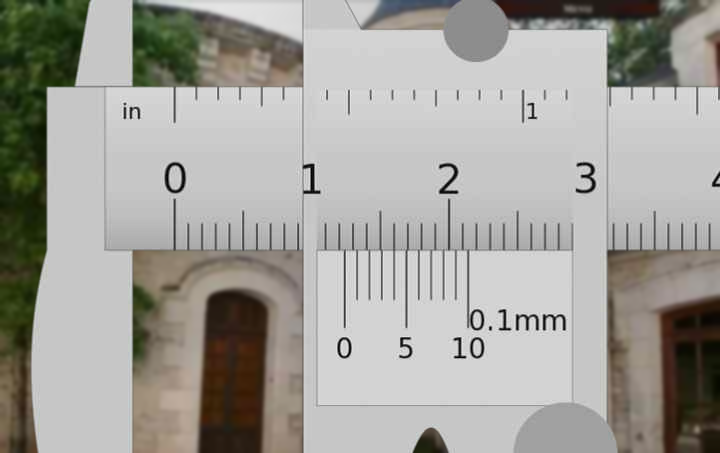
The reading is 12.4 (mm)
